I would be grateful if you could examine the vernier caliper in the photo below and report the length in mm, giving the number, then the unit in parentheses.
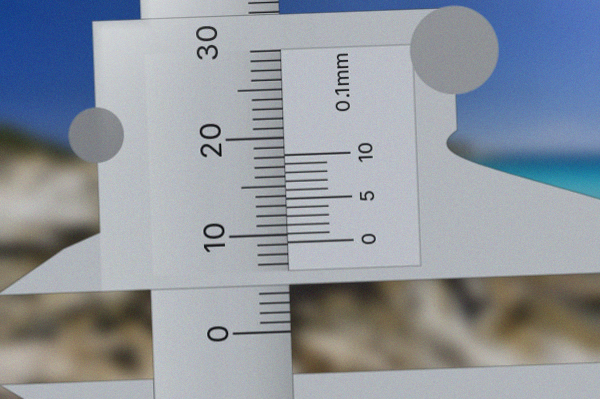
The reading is 9.2 (mm)
